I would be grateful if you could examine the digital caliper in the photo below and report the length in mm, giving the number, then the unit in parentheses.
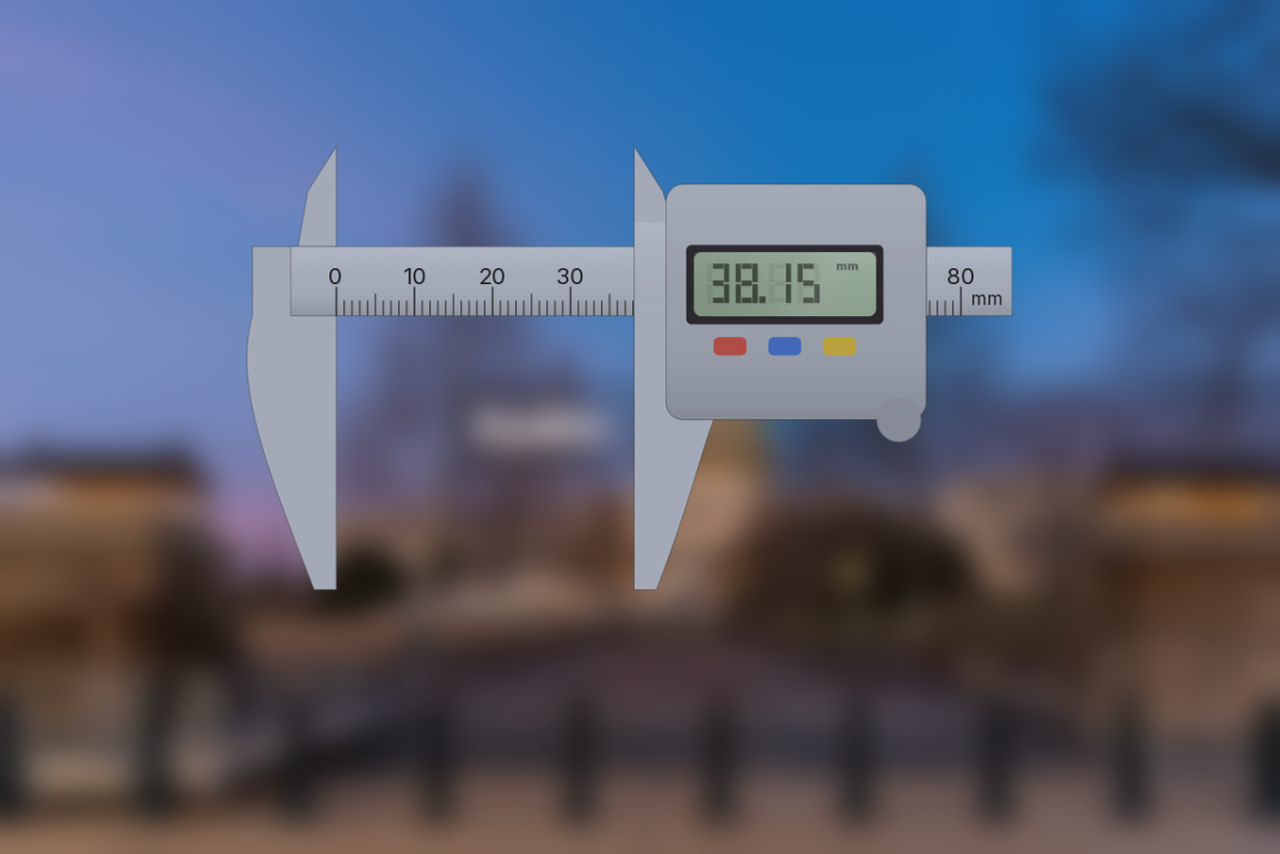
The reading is 38.15 (mm)
